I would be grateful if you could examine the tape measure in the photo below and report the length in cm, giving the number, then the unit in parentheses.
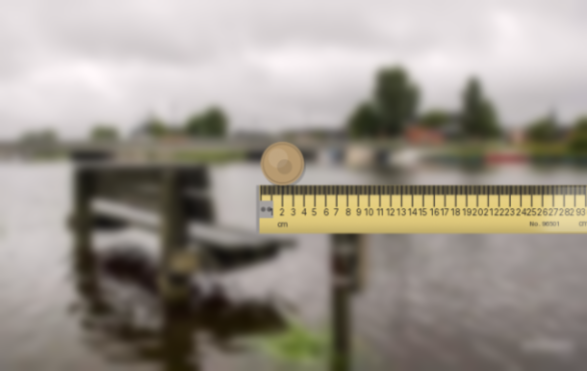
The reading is 4 (cm)
